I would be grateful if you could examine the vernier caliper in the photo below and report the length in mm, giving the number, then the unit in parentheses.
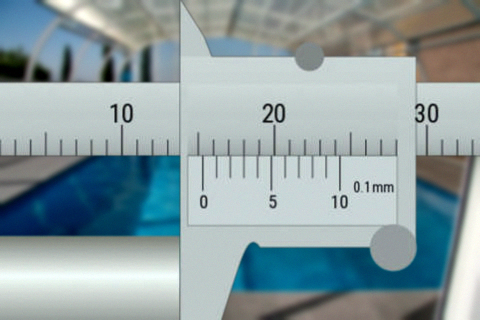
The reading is 15.3 (mm)
